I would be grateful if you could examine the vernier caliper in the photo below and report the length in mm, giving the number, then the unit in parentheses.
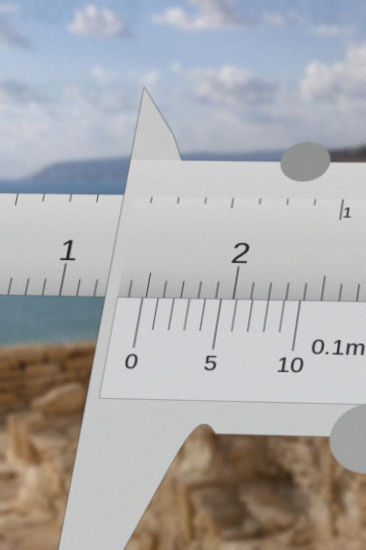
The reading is 14.8 (mm)
